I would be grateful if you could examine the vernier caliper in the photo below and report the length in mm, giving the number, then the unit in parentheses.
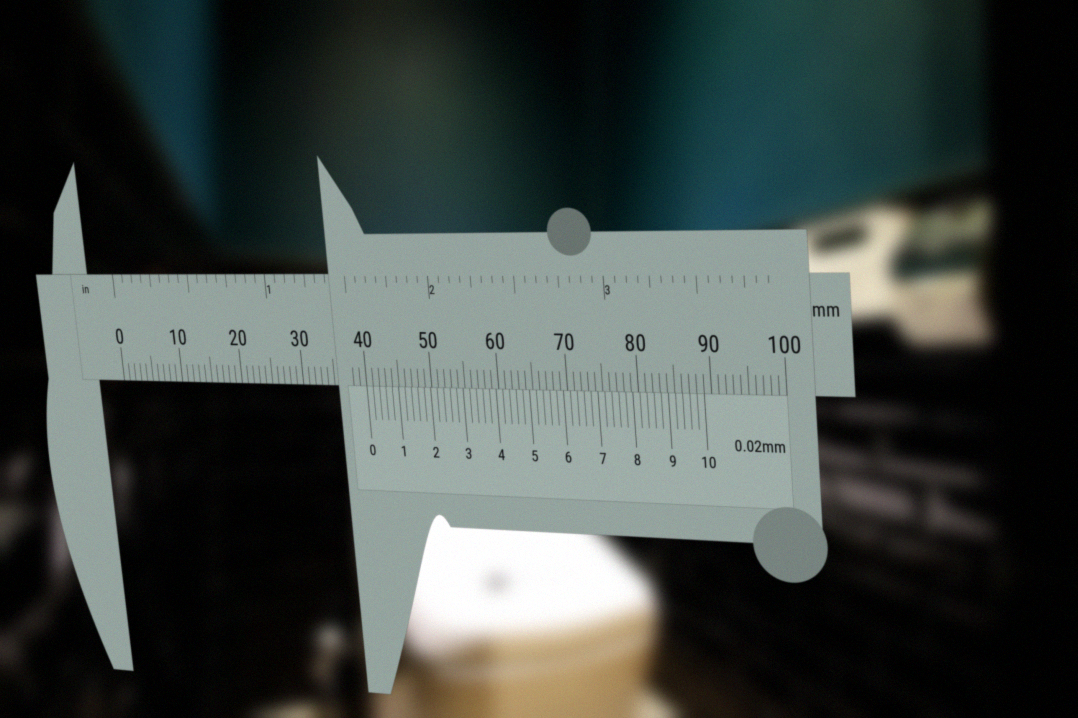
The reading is 40.0 (mm)
